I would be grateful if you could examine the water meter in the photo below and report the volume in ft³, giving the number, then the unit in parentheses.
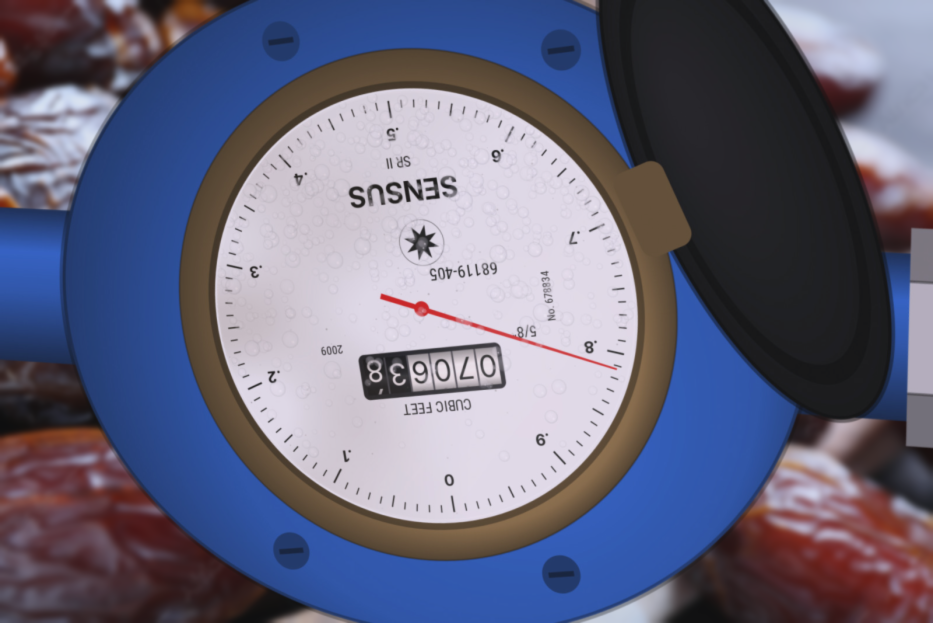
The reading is 70637.81 (ft³)
